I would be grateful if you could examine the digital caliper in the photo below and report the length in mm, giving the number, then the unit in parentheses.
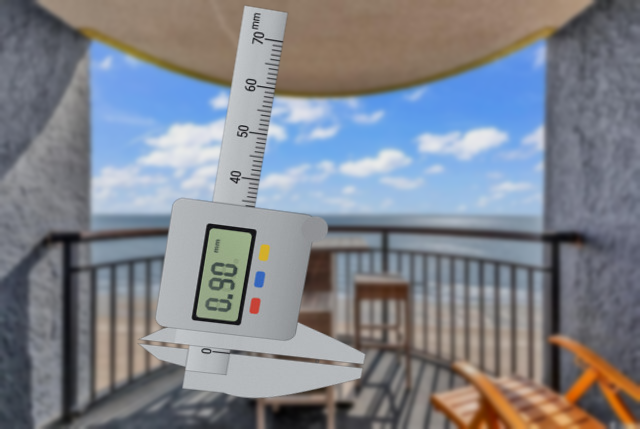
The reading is 0.90 (mm)
